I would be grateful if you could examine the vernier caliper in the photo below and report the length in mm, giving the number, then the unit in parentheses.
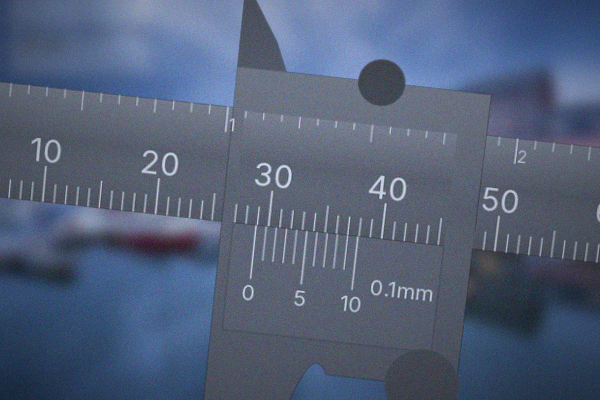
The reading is 28.9 (mm)
